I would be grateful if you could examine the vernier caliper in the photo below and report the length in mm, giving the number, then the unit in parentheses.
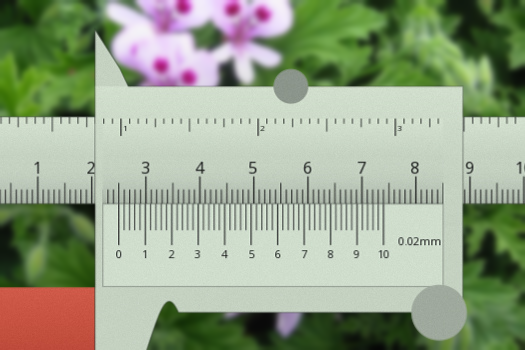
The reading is 25.0 (mm)
